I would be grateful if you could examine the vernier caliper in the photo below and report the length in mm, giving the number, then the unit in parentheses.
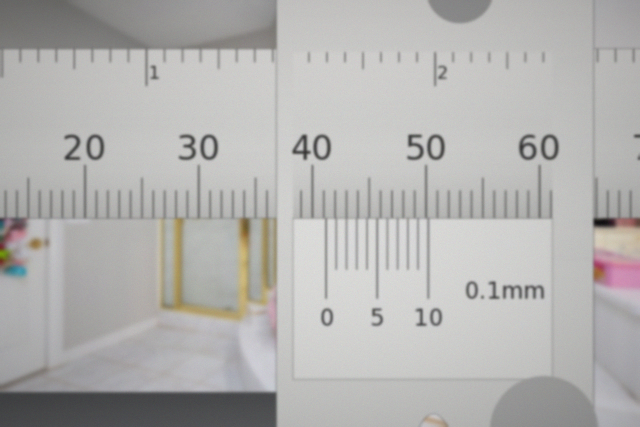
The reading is 41.2 (mm)
